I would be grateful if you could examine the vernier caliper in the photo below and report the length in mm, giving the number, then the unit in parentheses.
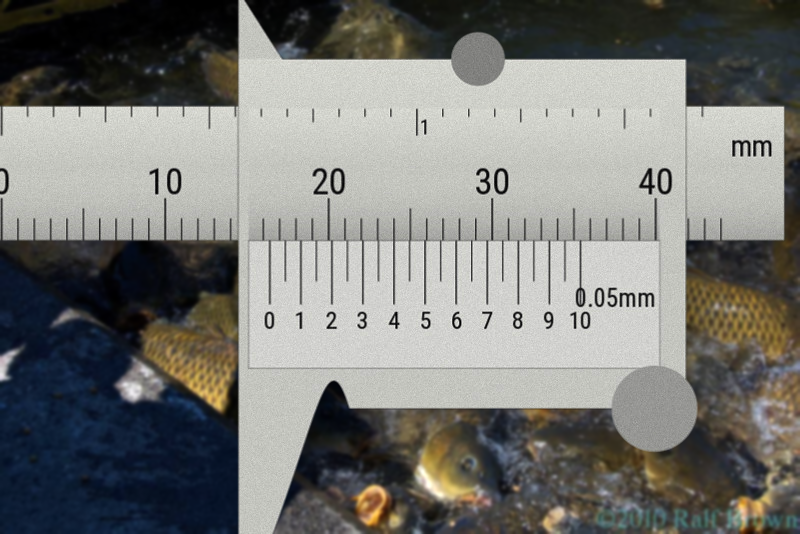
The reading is 16.4 (mm)
